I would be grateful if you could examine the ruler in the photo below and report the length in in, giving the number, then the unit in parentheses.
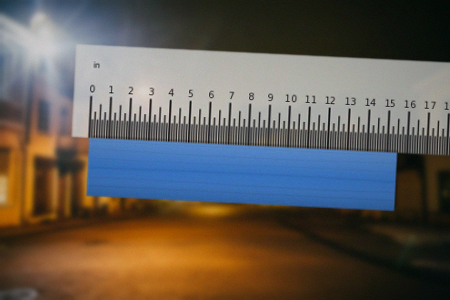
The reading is 15.5 (in)
